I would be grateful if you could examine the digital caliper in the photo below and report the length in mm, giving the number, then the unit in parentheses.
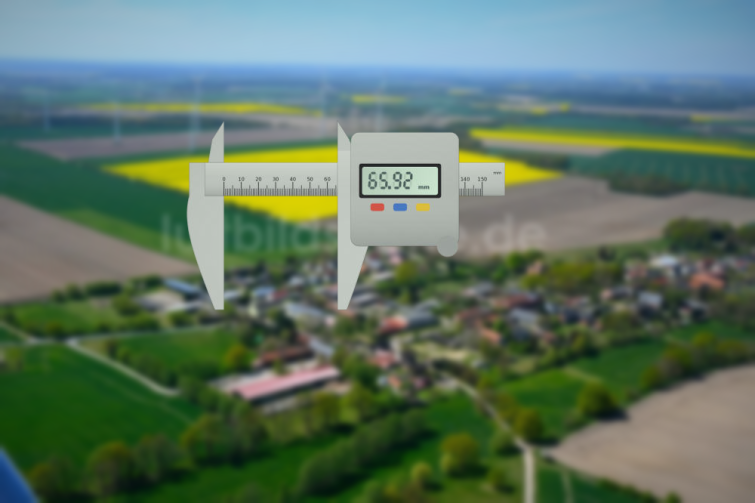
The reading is 65.92 (mm)
